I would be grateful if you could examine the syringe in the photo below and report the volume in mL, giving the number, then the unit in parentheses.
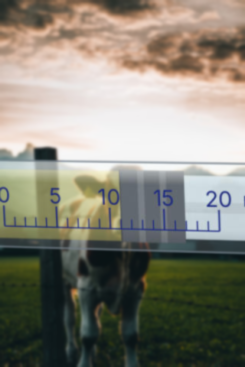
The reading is 11 (mL)
